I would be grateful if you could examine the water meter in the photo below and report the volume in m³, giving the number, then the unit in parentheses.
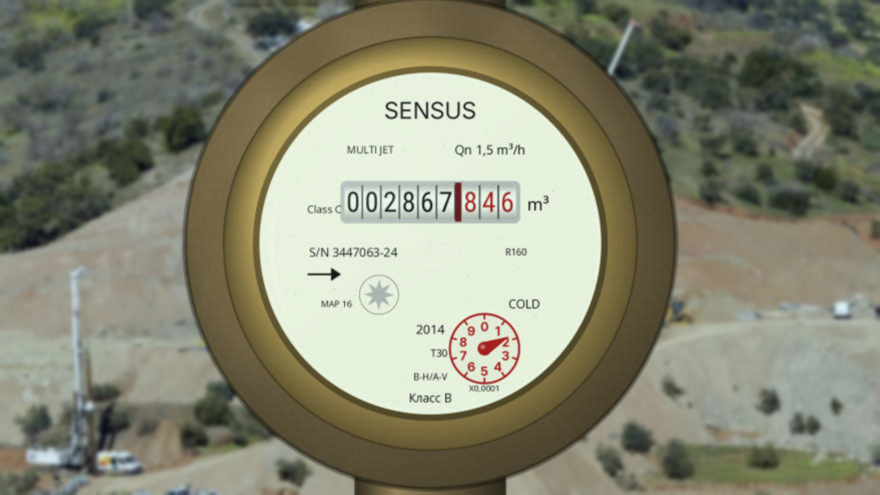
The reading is 2867.8461 (m³)
